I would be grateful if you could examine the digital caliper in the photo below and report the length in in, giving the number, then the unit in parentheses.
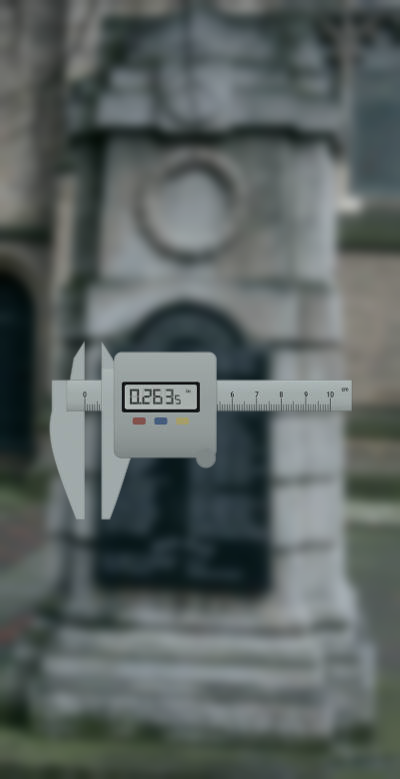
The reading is 0.2635 (in)
